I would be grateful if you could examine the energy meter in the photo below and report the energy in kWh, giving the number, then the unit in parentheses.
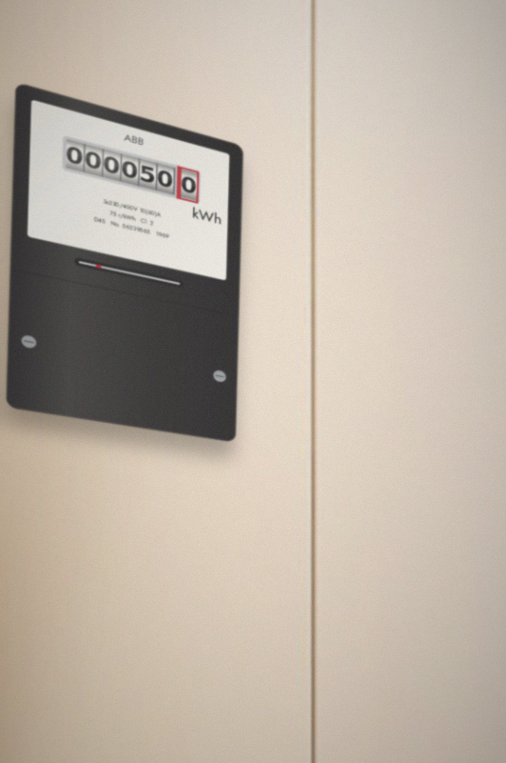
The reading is 50.0 (kWh)
